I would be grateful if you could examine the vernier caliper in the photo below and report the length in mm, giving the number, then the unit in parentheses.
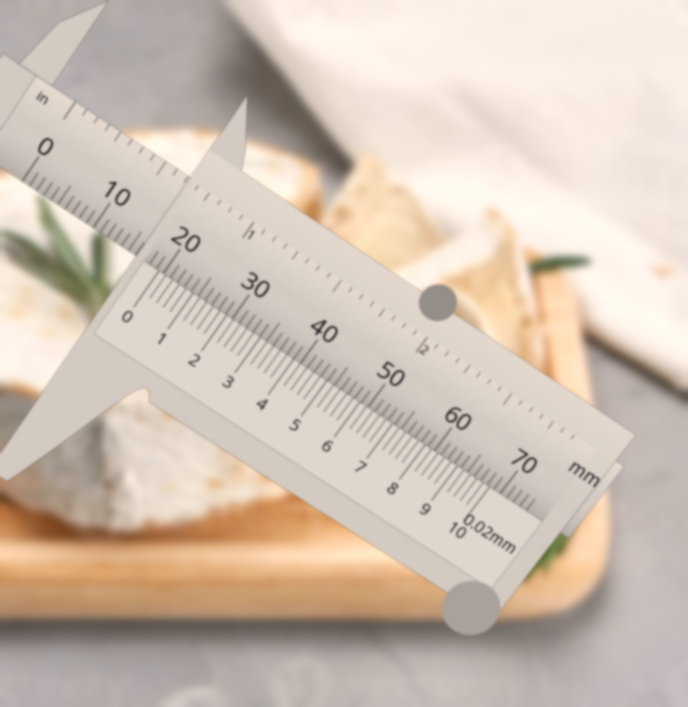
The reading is 19.4 (mm)
